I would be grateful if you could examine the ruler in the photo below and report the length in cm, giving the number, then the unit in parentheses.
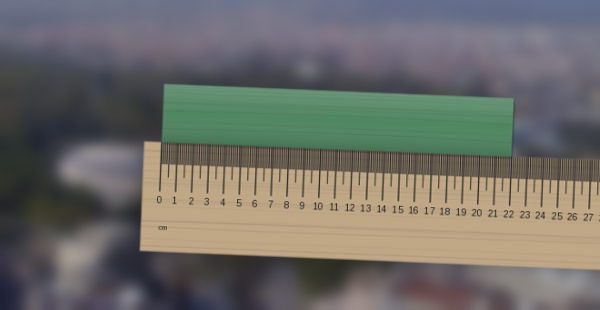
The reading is 22 (cm)
